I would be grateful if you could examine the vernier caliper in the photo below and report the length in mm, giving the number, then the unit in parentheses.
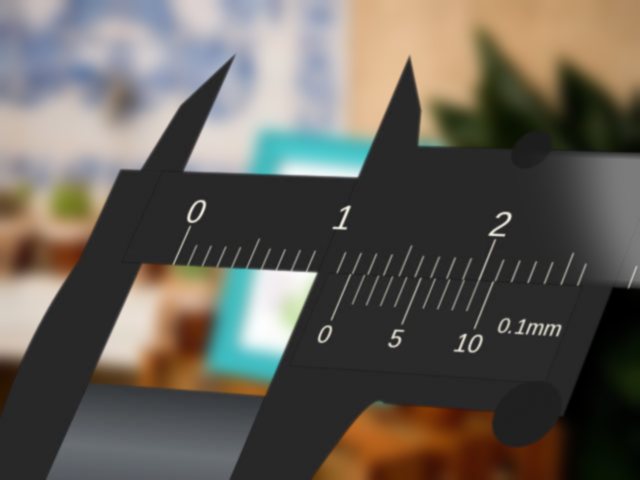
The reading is 11.9 (mm)
